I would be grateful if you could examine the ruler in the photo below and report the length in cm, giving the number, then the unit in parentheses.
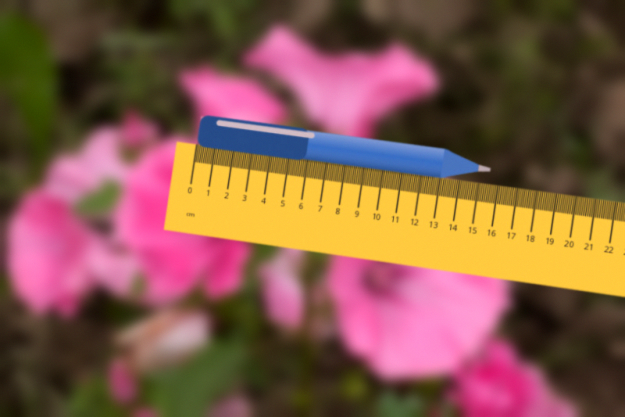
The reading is 15.5 (cm)
